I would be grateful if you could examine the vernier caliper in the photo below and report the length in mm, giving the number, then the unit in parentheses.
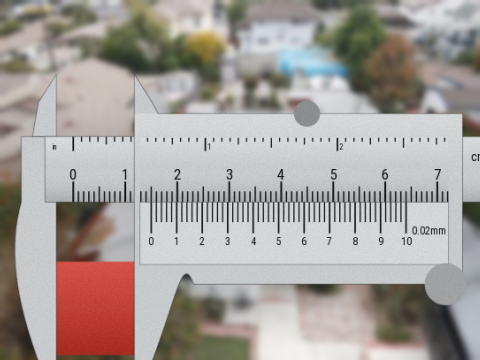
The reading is 15.0 (mm)
